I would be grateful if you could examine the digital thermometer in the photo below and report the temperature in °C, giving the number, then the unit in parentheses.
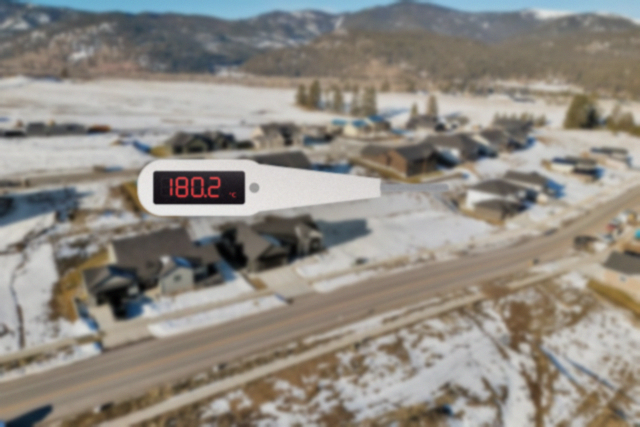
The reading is 180.2 (°C)
